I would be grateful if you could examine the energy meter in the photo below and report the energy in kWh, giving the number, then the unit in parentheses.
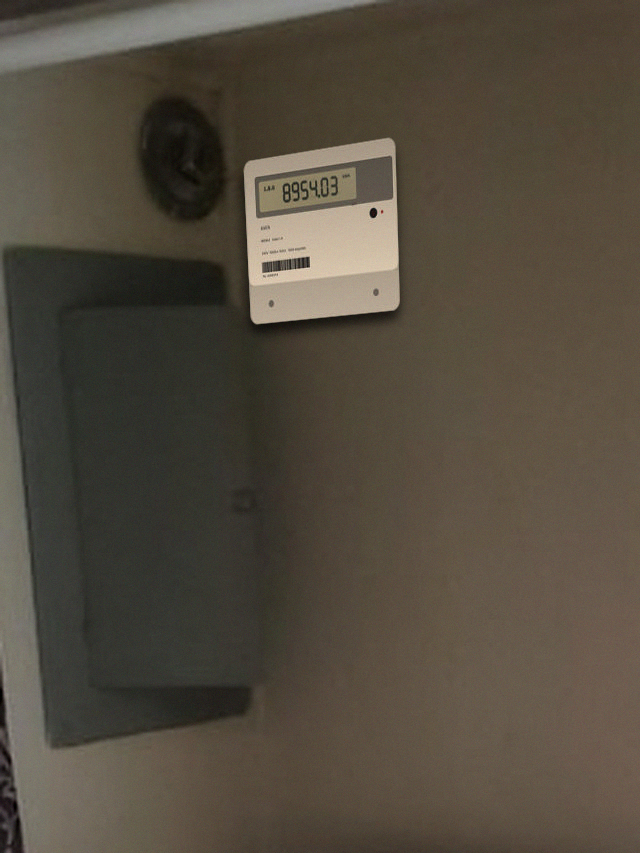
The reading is 8954.03 (kWh)
